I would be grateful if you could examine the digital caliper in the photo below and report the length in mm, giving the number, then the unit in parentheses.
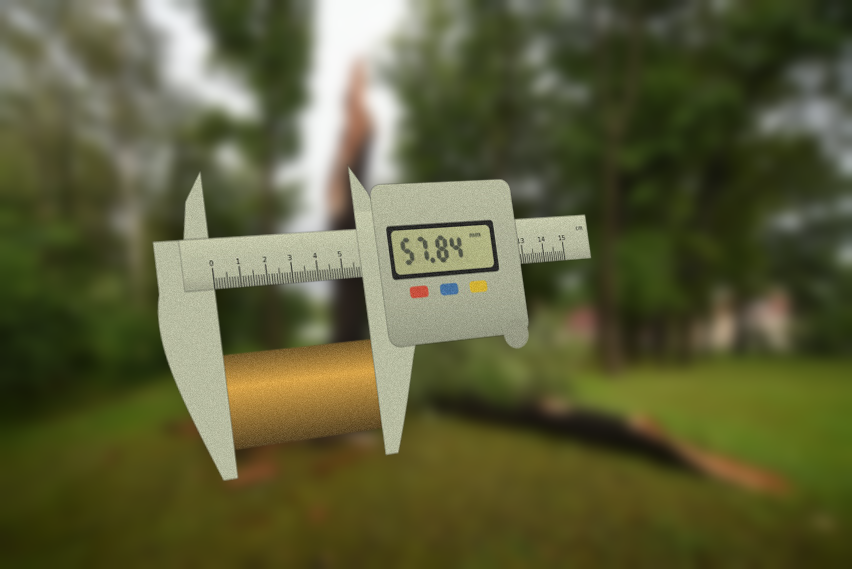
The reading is 57.84 (mm)
